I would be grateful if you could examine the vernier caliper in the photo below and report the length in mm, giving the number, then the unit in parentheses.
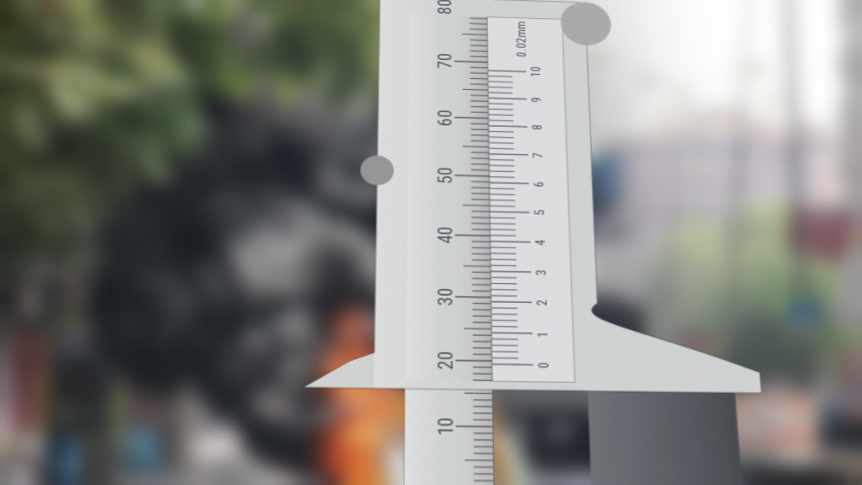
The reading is 19.5 (mm)
